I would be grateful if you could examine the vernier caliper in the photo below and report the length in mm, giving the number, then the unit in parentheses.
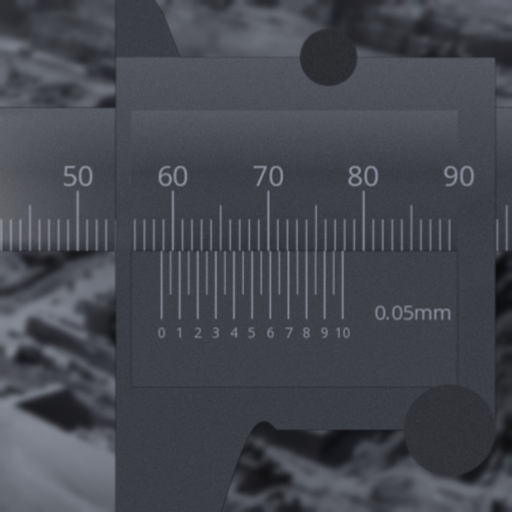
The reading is 58.8 (mm)
